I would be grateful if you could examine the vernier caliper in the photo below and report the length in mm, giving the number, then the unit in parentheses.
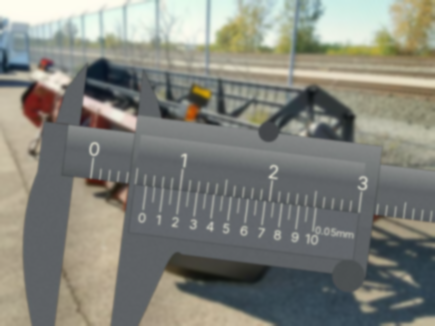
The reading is 6.2 (mm)
